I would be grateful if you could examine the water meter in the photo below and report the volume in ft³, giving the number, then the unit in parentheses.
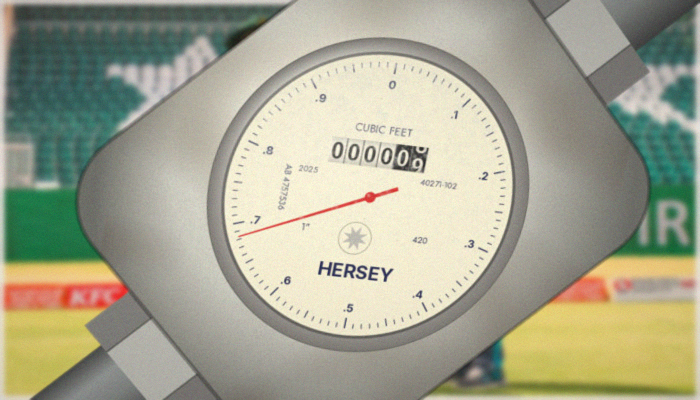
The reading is 8.68 (ft³)
